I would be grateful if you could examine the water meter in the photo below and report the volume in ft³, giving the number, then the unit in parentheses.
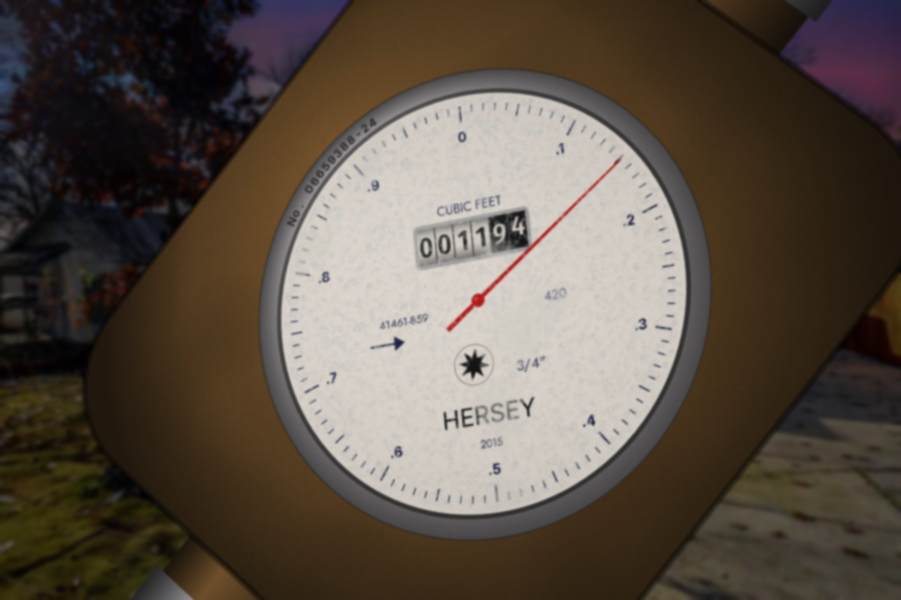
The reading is 1194.15 (ft³)
